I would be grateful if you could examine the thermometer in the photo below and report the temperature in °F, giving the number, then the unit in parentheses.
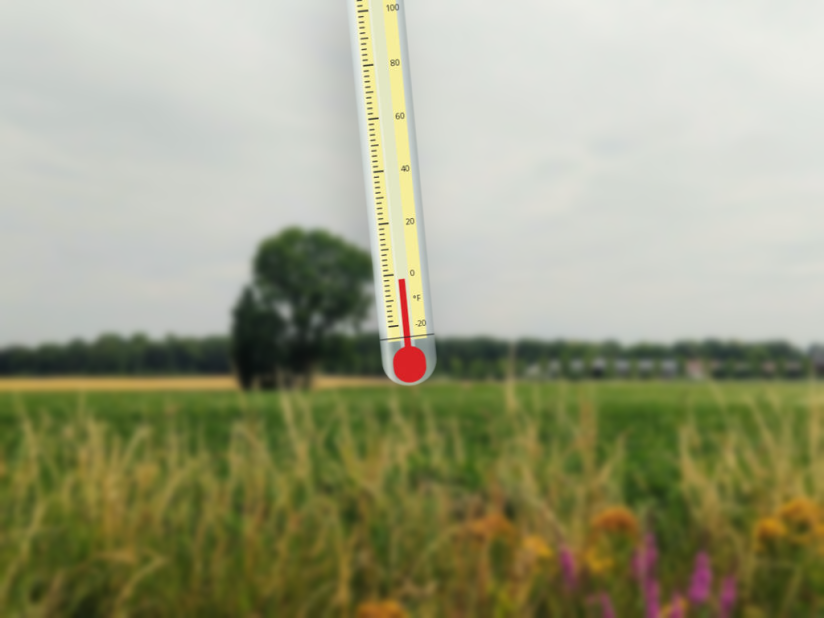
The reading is -2 (°F)
